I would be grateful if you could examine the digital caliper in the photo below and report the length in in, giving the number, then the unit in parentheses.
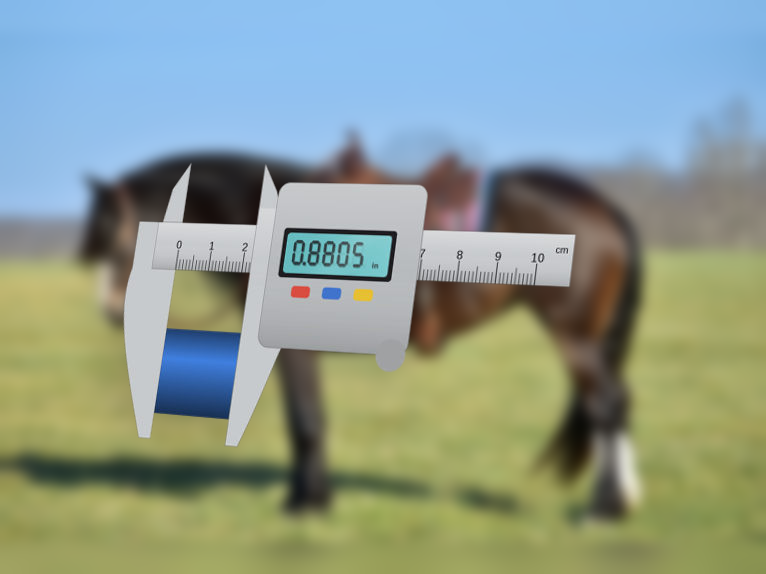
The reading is 0.8805 (in)
